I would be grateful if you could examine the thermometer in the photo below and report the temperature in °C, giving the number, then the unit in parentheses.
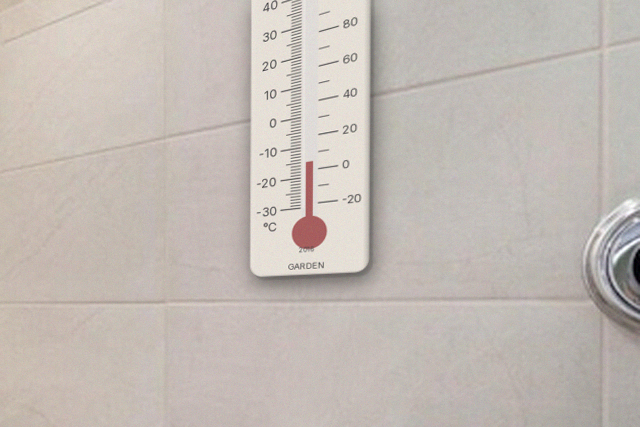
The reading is -15 (°C)
